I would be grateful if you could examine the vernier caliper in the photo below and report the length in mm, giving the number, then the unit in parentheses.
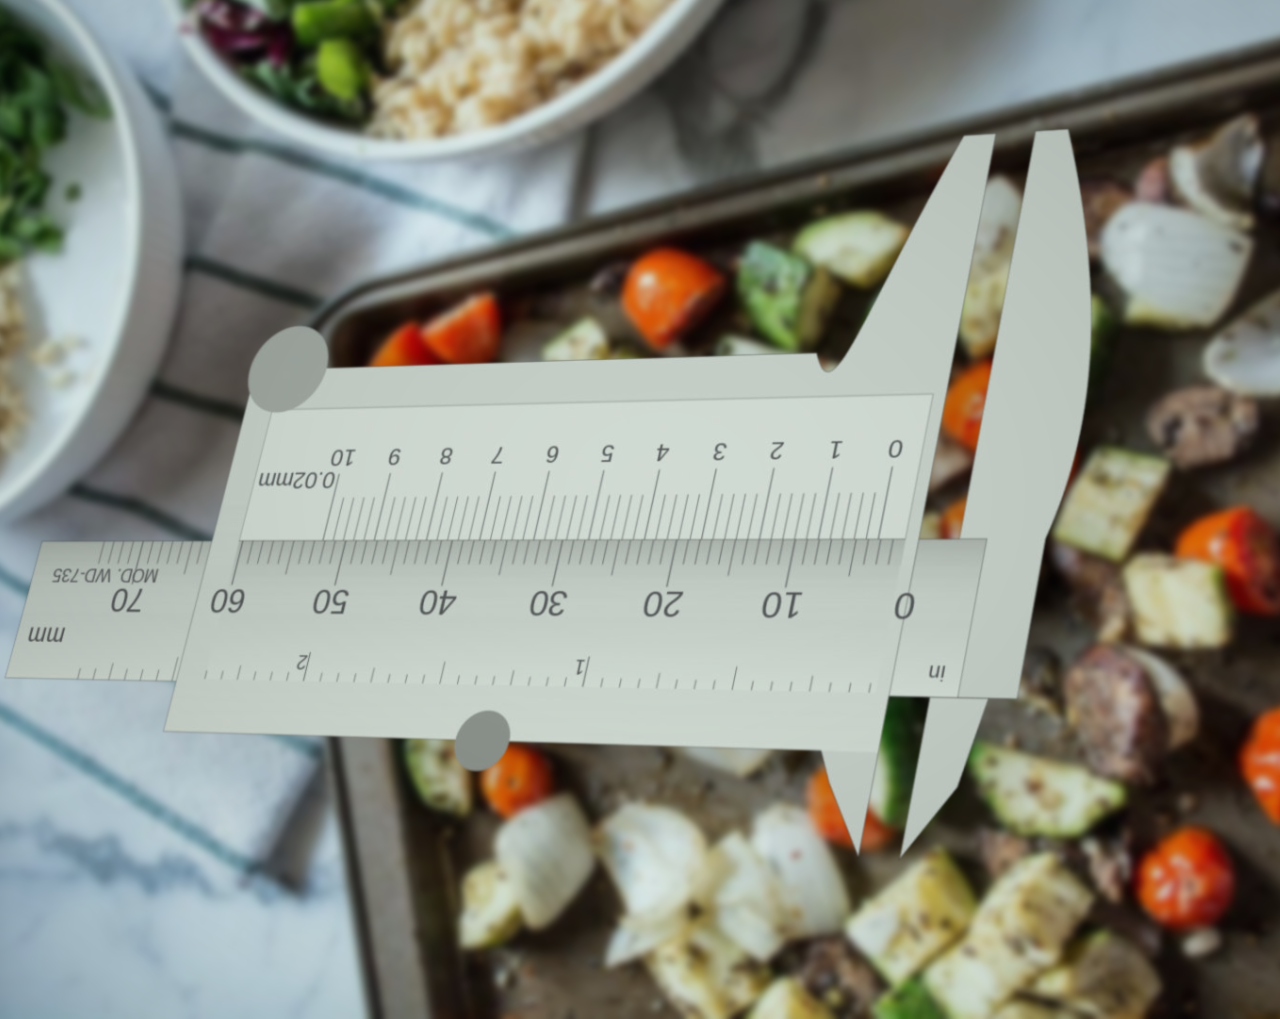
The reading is 3.2 (mm)
